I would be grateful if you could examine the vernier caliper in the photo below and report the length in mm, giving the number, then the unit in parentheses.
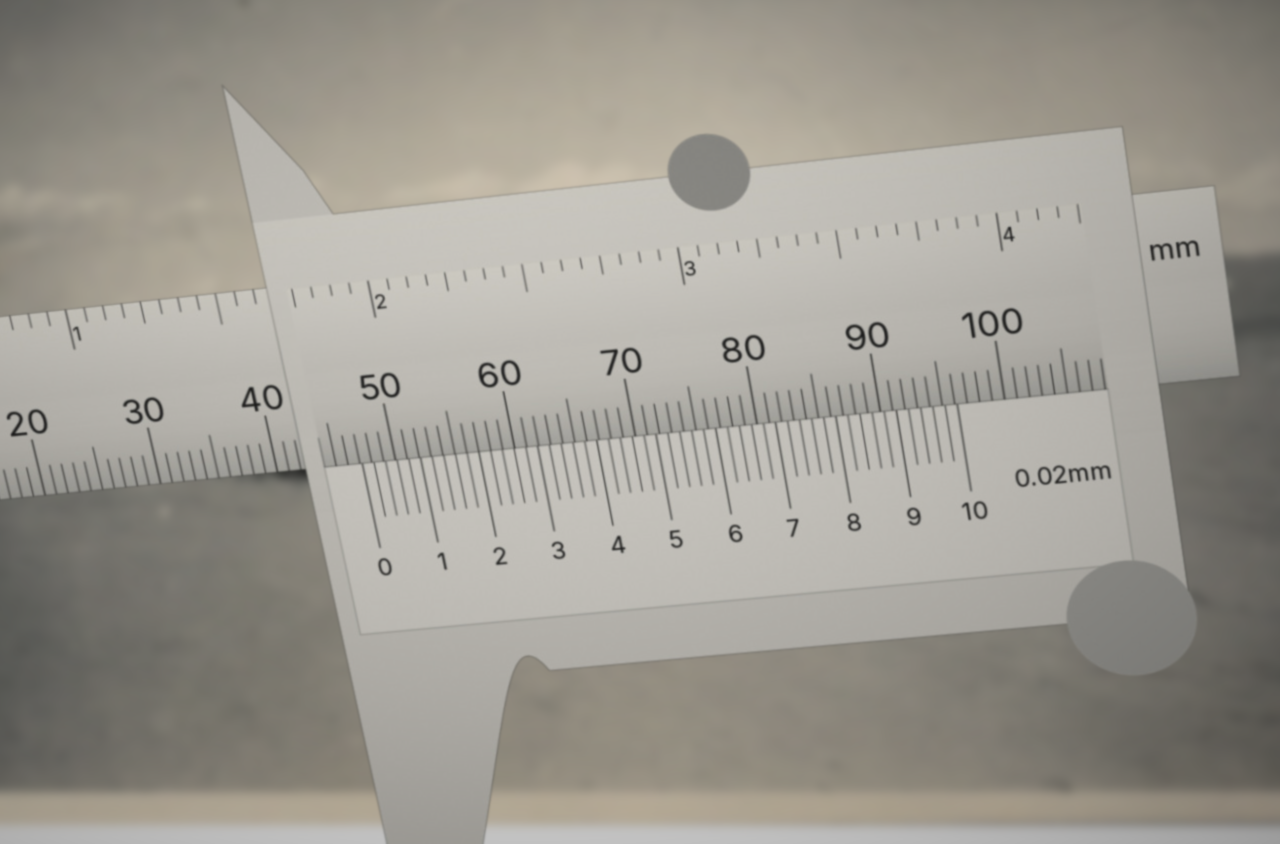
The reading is 47.2 (mm)
